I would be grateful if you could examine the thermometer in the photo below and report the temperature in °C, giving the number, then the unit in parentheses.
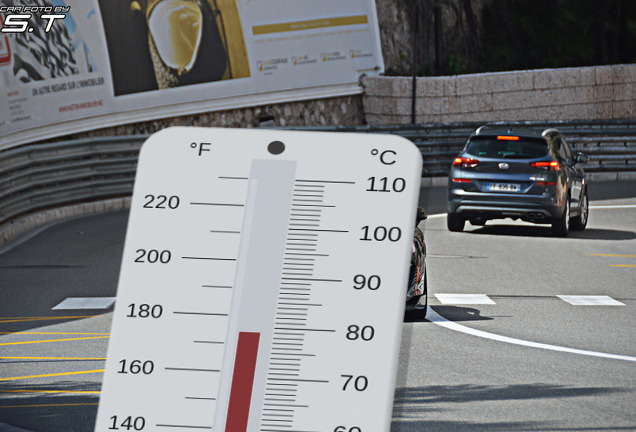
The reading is 79 (°C)
